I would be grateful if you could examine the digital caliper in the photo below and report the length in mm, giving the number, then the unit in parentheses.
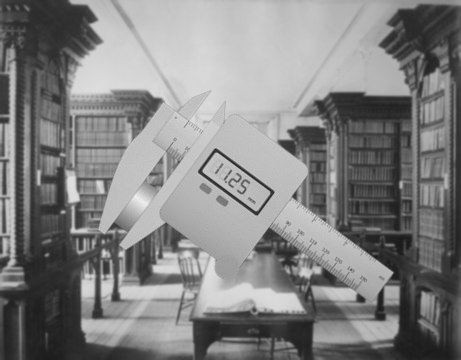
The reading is 11.25 (mm)
